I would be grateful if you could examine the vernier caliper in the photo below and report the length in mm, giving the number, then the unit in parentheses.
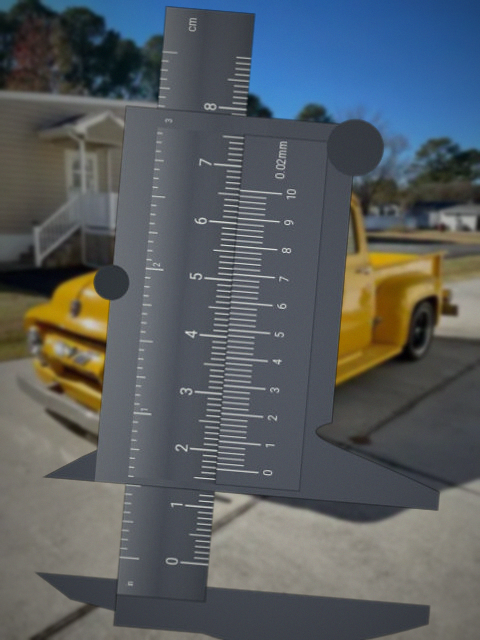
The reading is 16.8 (mm)
